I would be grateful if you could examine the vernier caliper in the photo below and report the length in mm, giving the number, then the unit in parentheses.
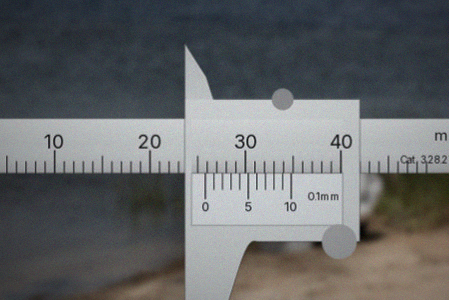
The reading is 25.8 (mm)
